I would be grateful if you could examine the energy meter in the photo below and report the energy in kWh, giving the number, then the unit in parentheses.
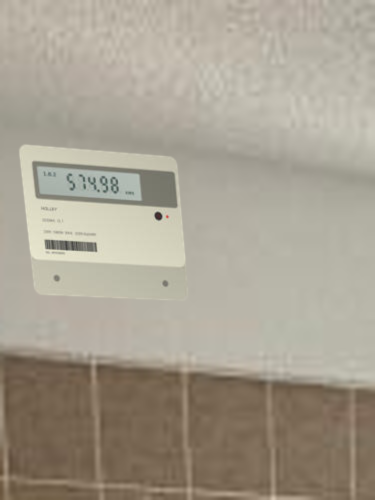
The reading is 574.98 (kWh)
